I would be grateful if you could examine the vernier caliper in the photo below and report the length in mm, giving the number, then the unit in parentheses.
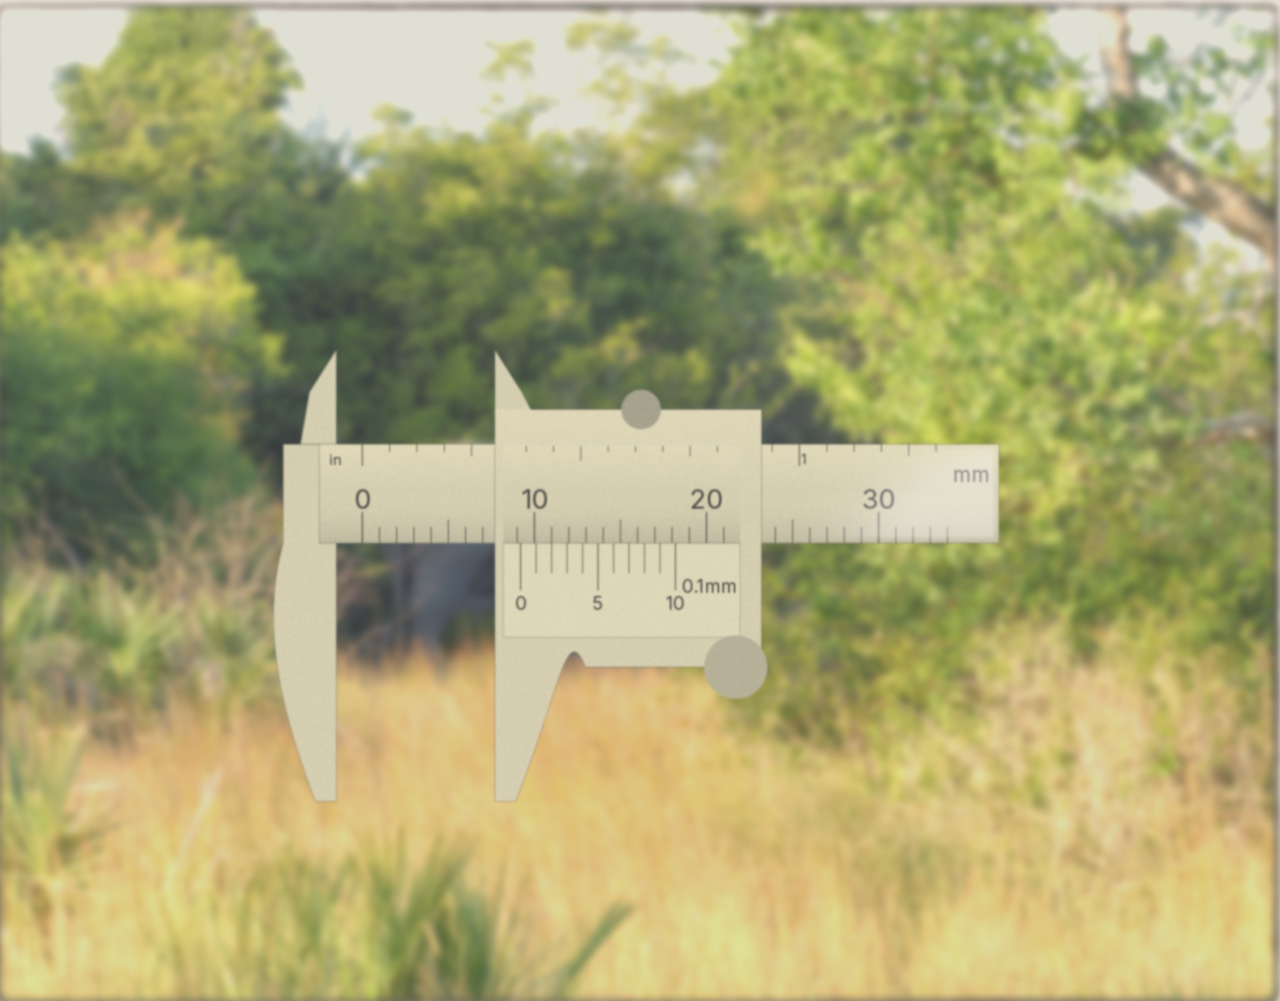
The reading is 9.2 (mm)
